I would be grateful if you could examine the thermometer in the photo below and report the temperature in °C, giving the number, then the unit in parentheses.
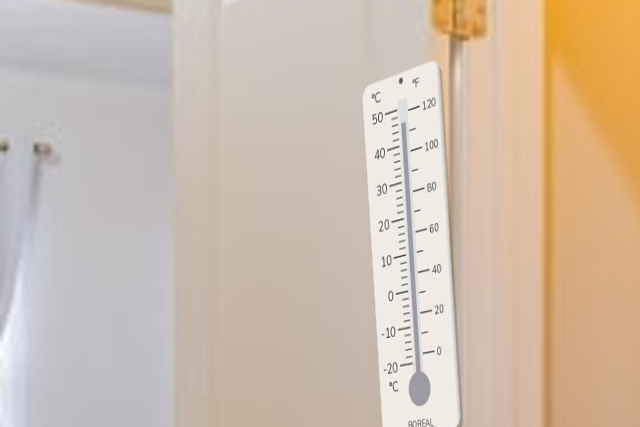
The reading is 46 (°C)
